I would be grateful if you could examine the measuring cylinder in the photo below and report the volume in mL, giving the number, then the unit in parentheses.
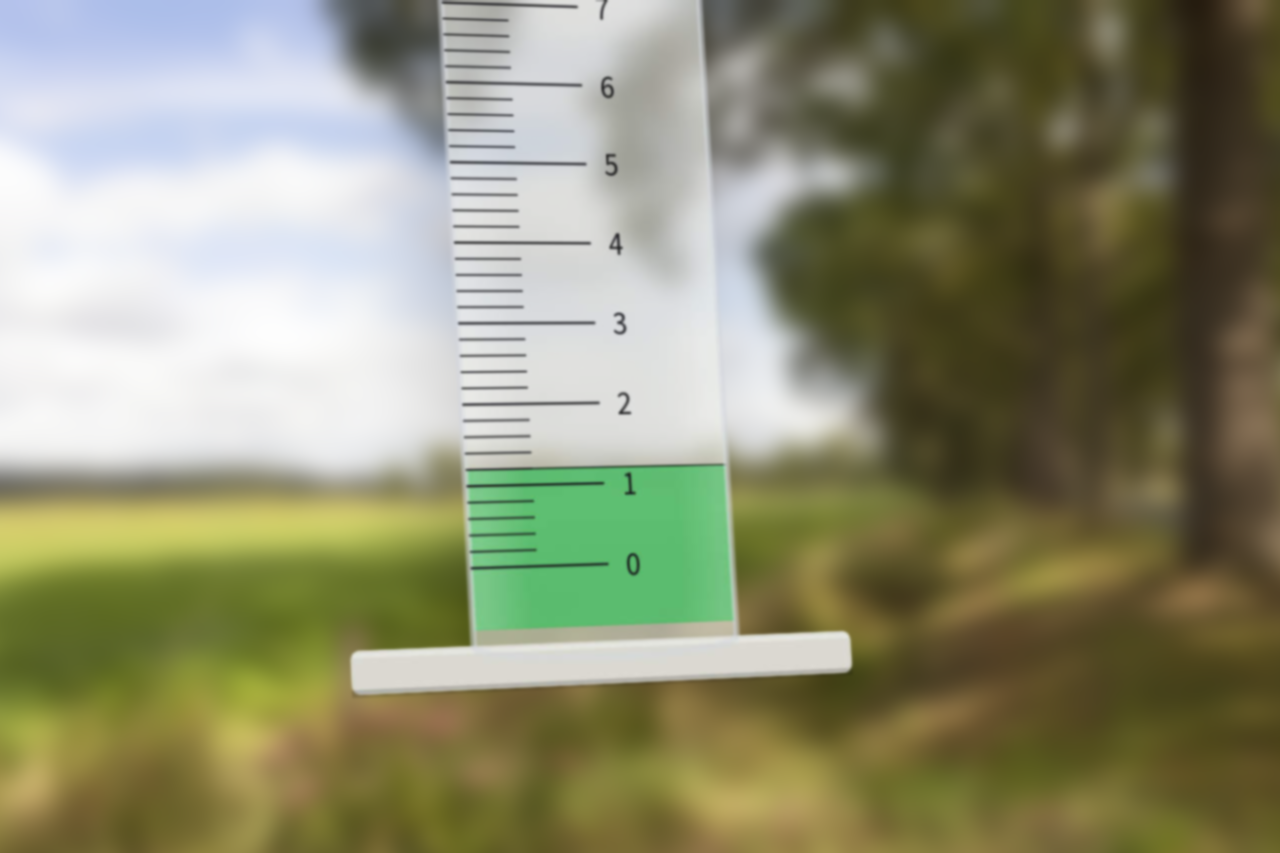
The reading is 1.2 (mL)
